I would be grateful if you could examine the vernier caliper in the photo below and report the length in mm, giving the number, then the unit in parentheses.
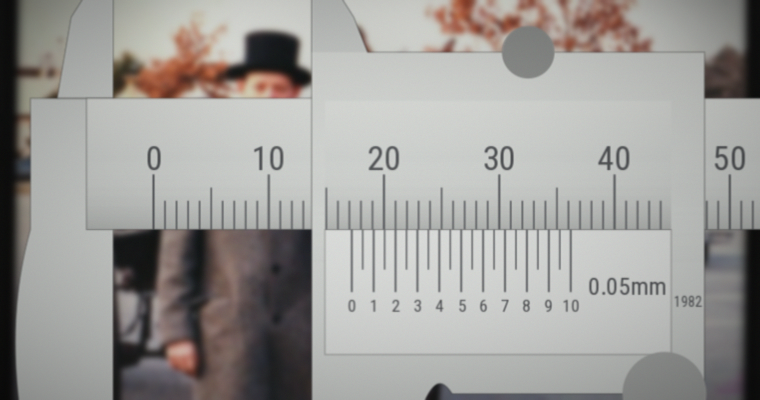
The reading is 17.2 (mm)
